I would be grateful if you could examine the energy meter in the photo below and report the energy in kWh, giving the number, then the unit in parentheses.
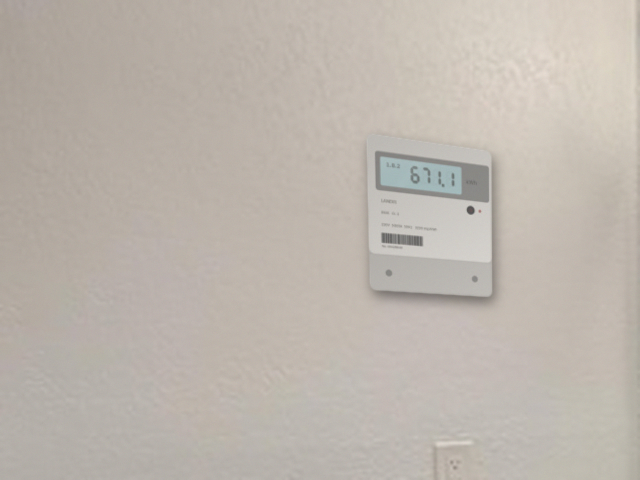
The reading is 671.1 (kWh)
